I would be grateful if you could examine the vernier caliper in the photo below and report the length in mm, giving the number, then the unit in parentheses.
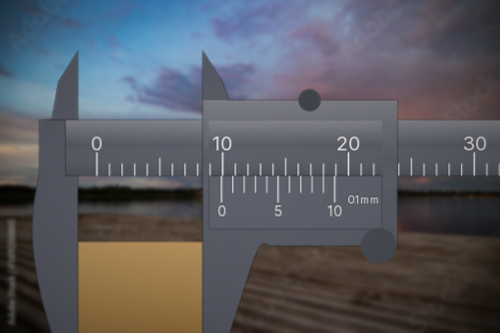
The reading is 9.9 (mm)
